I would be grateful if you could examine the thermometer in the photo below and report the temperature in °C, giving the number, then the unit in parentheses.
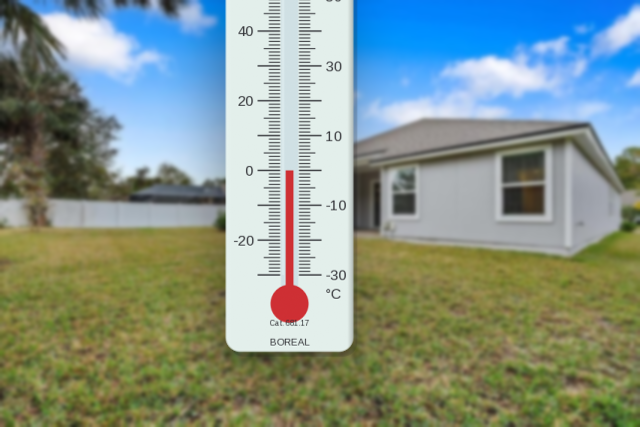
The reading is 0 (°C)
